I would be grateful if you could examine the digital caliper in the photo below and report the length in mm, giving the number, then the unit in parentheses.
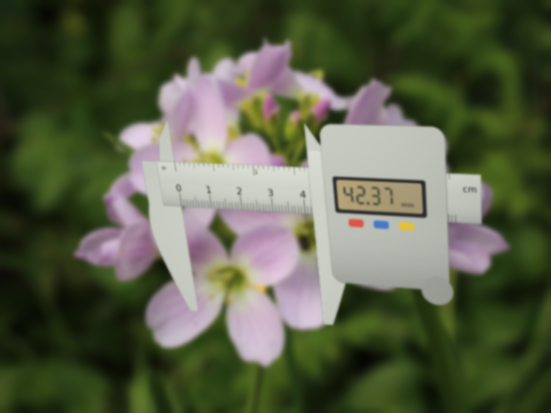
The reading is 42.37 (mm)
